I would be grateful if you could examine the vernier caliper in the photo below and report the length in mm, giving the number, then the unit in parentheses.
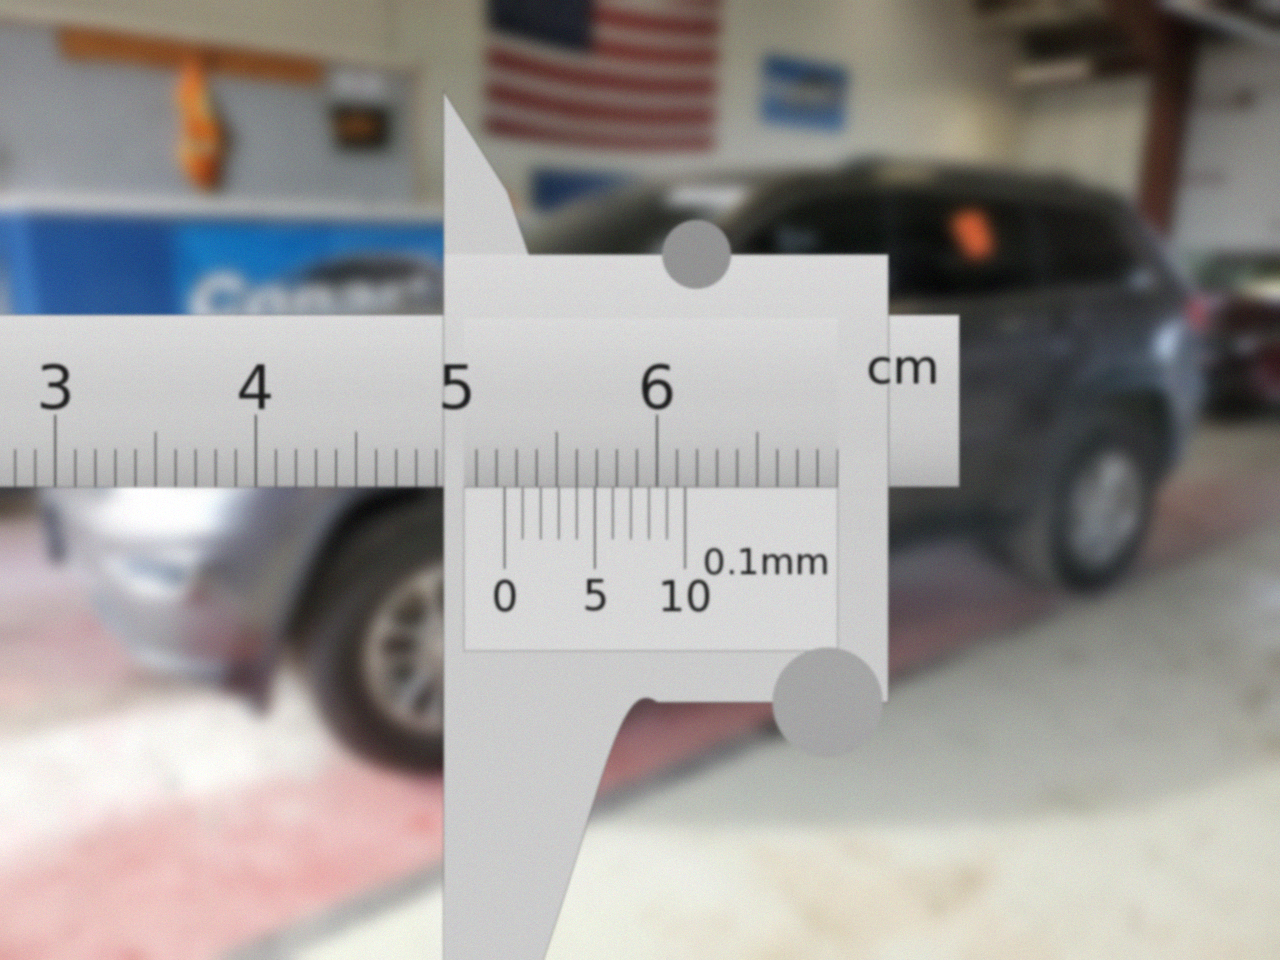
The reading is 52.4 (mm)
